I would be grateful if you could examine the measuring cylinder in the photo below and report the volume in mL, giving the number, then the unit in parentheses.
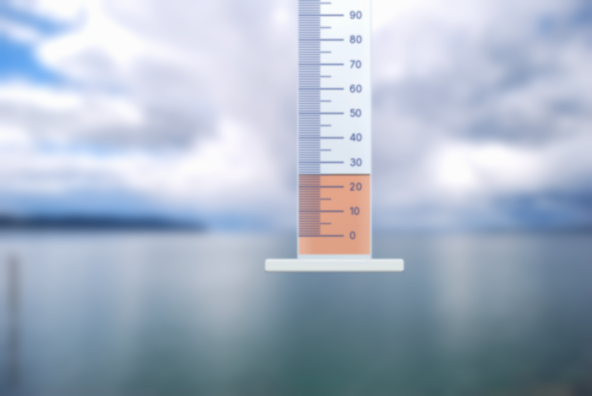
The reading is 25 (mL)
